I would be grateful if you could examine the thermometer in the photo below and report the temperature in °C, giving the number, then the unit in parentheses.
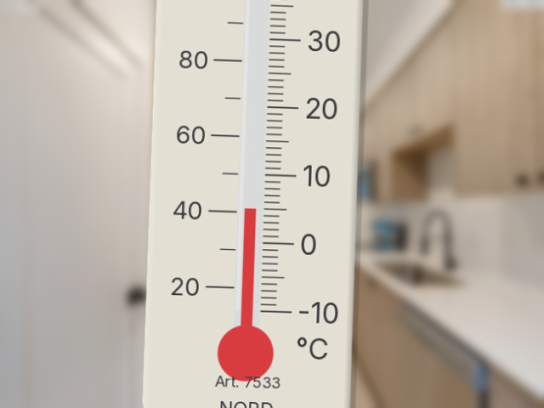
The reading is 5 (°C)
